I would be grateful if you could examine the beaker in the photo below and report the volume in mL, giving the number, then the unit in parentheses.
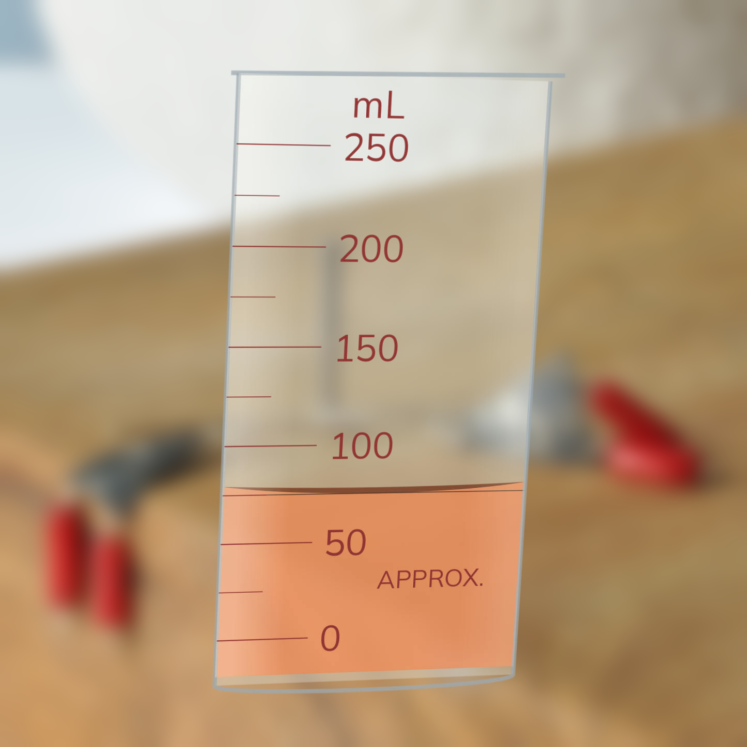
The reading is 75 (mL)
